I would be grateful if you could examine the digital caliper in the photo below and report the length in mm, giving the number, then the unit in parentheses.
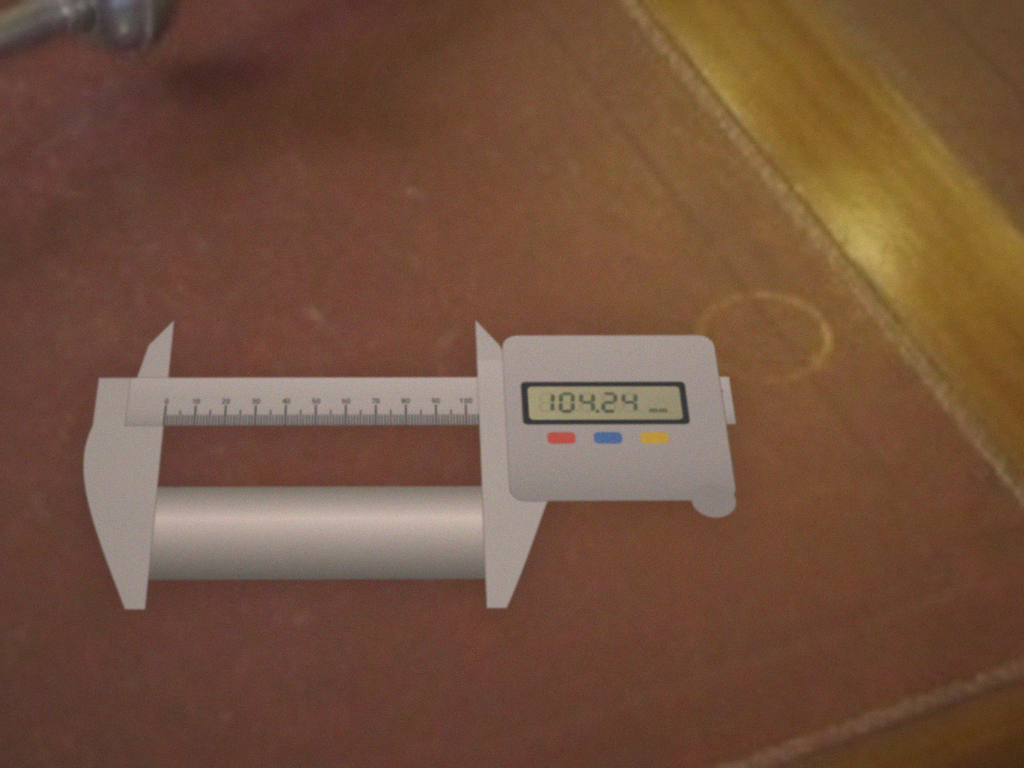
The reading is 104.24 (mm)
